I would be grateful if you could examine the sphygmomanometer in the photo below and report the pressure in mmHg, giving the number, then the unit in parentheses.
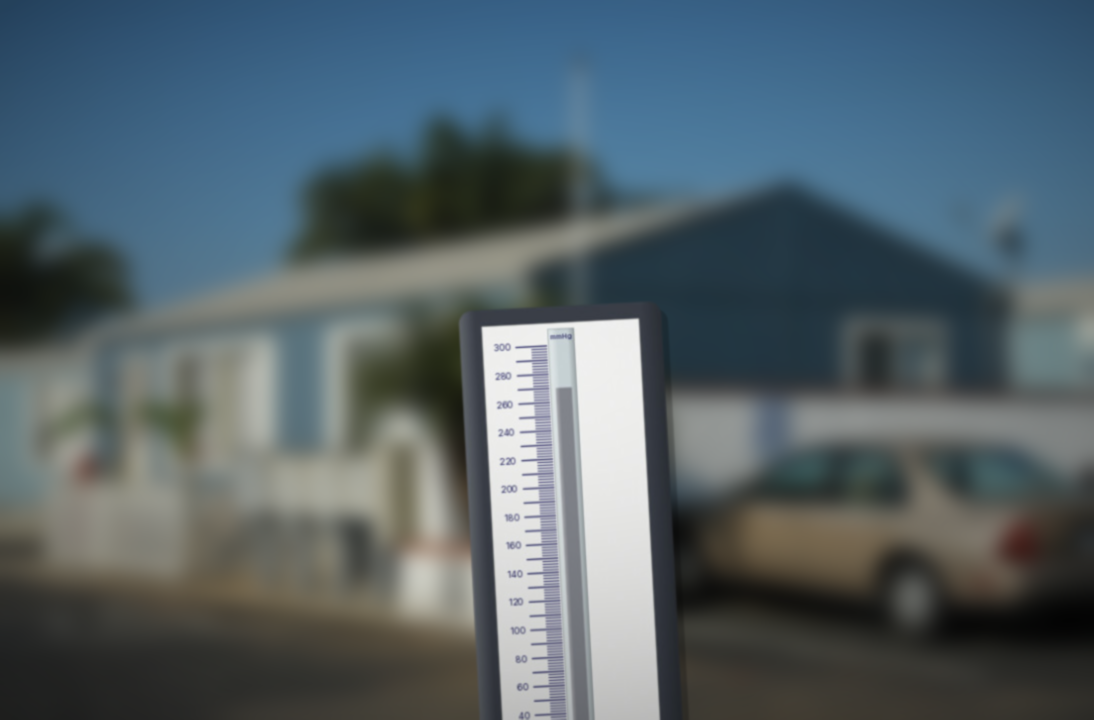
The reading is 270 (mmHg)
